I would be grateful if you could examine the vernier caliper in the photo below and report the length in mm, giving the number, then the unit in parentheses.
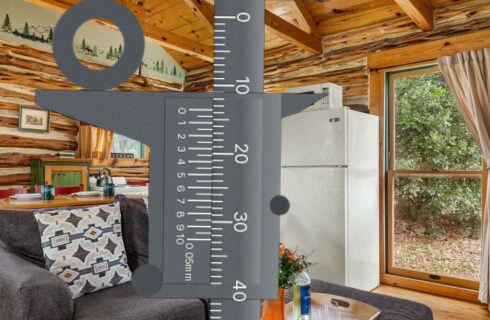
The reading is 13.6 (mm)
